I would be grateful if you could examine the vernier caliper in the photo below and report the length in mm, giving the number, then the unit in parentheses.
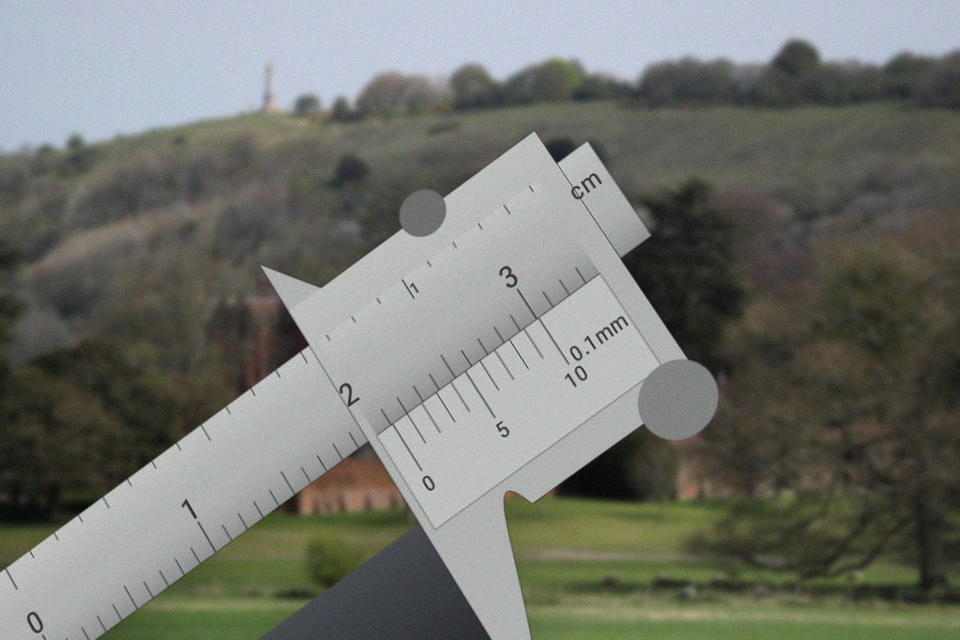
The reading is 21.1 (mm)
